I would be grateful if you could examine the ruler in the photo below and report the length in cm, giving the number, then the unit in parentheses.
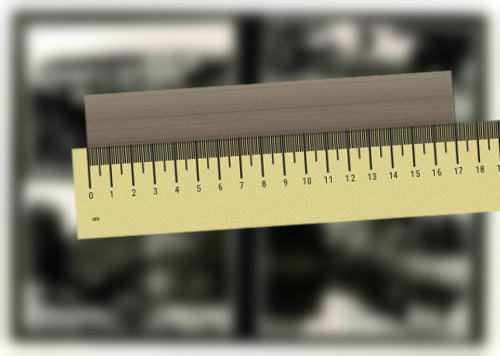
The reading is 17 (cm)
